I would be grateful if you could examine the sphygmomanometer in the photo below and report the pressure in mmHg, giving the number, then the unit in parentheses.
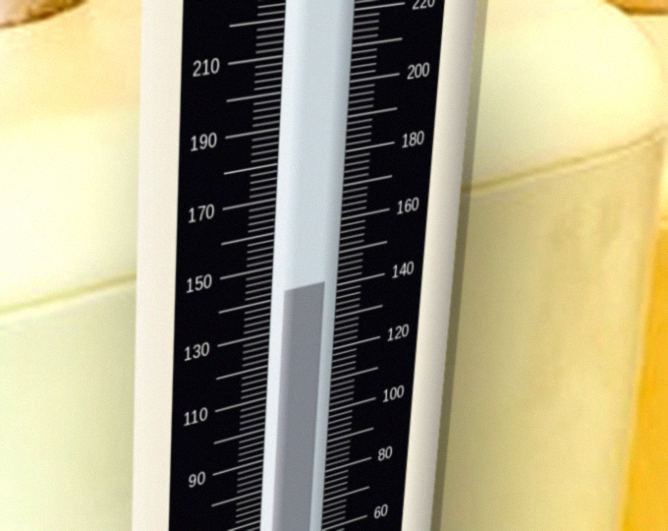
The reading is 142 (mmHg)
